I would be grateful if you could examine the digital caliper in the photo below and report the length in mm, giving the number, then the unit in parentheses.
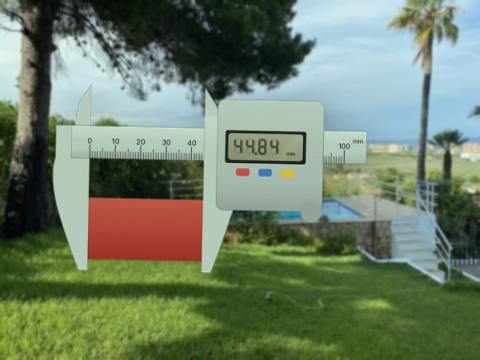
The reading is 44.84 (mm)
